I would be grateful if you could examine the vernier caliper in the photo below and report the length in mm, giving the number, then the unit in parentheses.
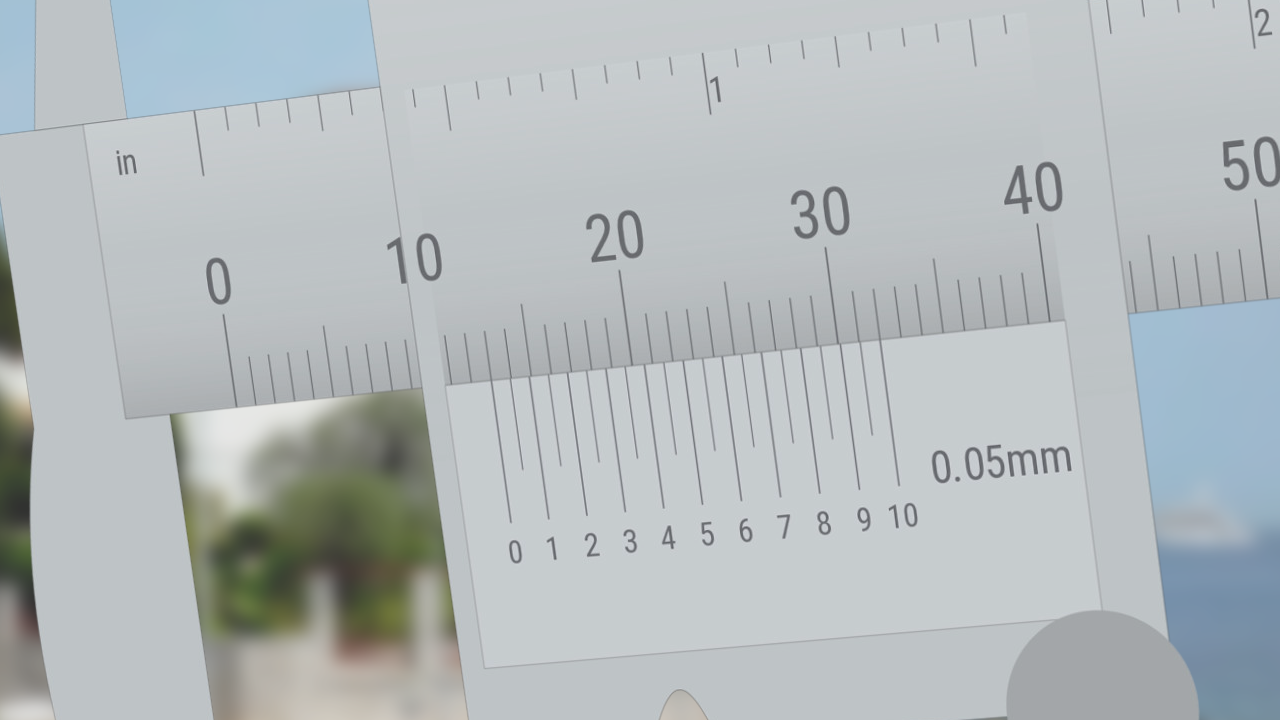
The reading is 13.0 (mm)
